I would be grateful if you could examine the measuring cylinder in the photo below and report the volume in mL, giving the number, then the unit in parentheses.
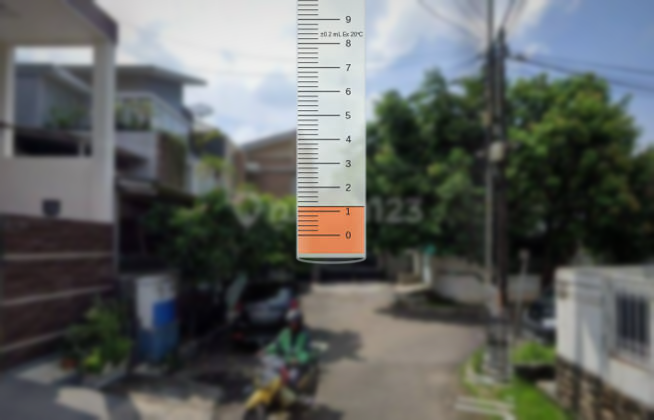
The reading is 1.2 (mL)
